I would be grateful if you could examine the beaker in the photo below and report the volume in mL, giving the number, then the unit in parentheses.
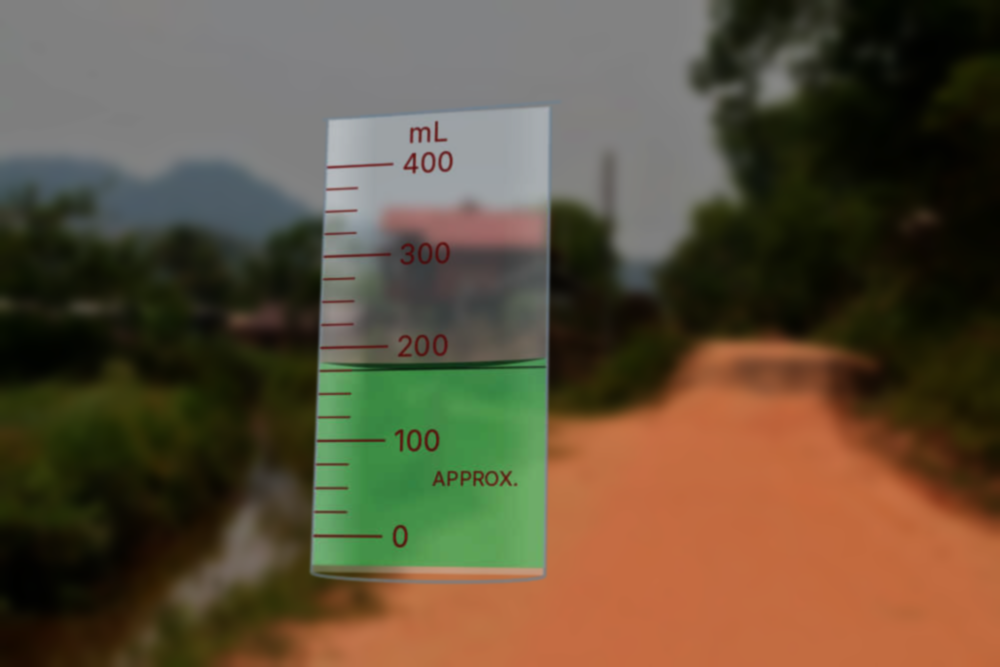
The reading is 175 (mL)
